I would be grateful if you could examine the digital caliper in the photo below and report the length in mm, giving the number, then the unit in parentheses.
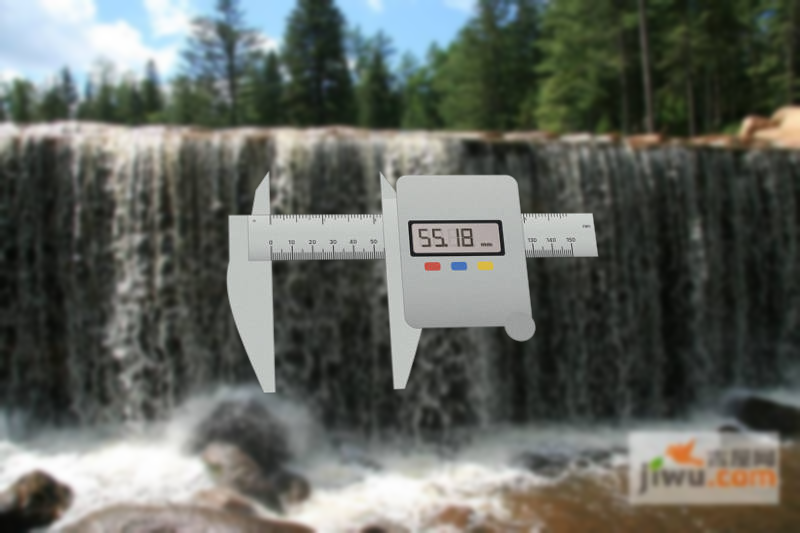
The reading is 55.18 (mm)
